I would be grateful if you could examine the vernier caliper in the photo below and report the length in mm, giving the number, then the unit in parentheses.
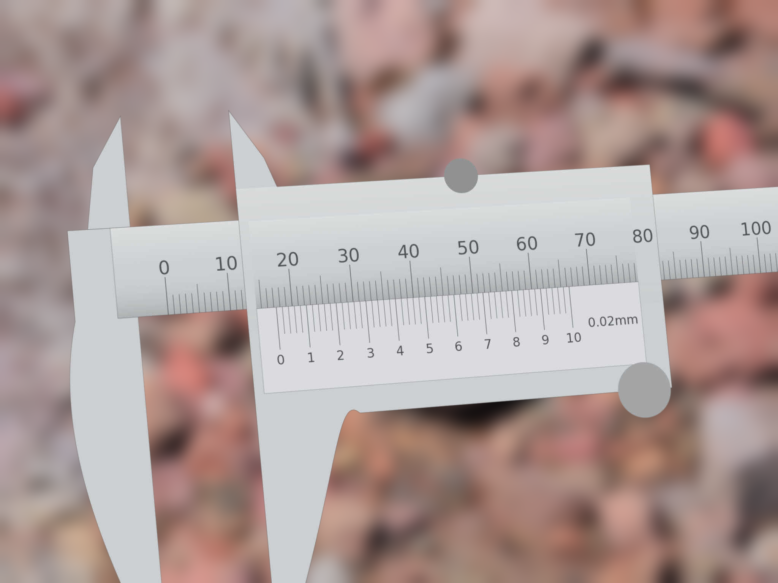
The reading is 17.4 (mm)
